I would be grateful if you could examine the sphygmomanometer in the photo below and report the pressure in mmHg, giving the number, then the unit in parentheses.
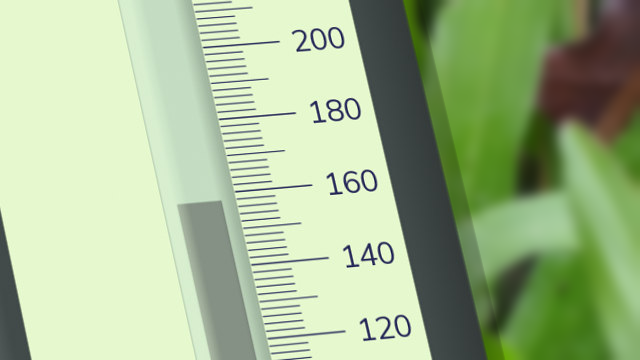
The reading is 158 (mmHg)
